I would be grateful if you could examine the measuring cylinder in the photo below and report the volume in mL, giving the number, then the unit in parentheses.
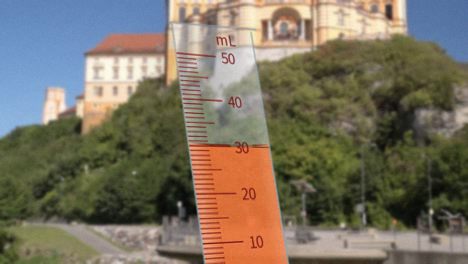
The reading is 30 (mL)
